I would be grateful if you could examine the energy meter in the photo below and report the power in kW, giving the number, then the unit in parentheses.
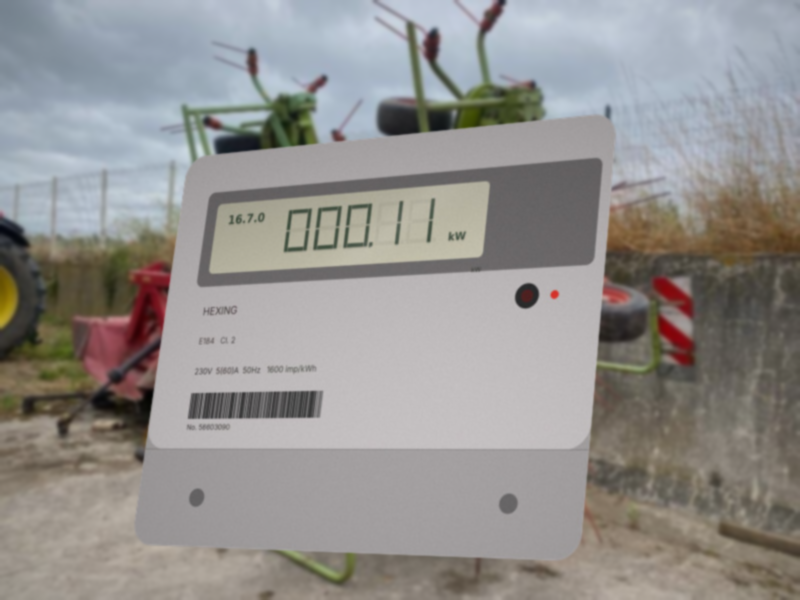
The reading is 0.11 (kW)
